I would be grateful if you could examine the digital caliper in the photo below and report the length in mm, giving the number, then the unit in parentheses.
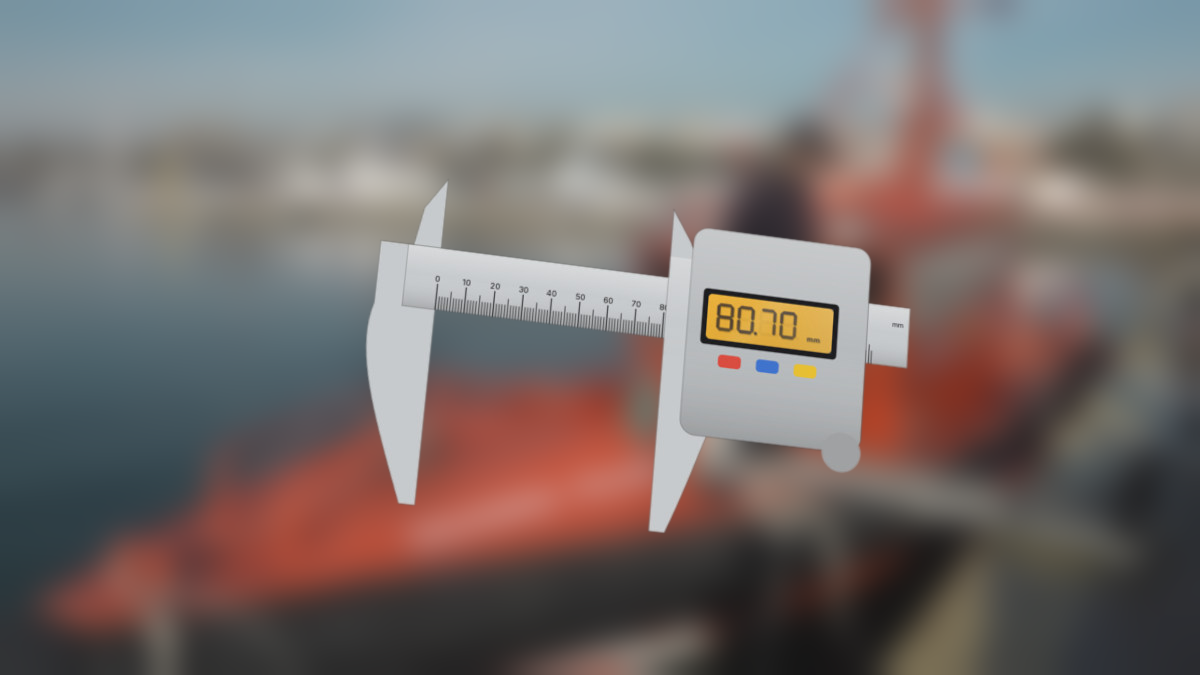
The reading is 80.70 (mm)
